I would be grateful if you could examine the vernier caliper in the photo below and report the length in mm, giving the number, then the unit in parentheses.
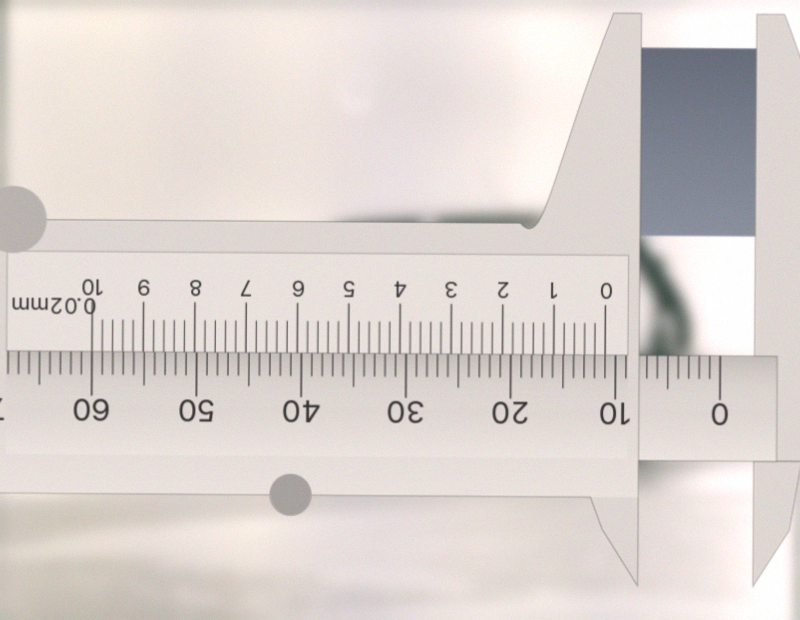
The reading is 11.0 (mm)
